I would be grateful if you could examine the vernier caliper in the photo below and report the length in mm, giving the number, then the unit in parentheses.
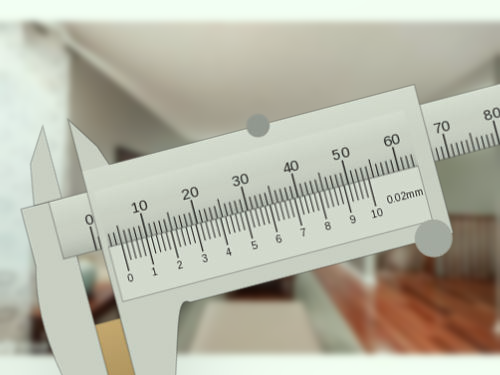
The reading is 5.0 (mm)
